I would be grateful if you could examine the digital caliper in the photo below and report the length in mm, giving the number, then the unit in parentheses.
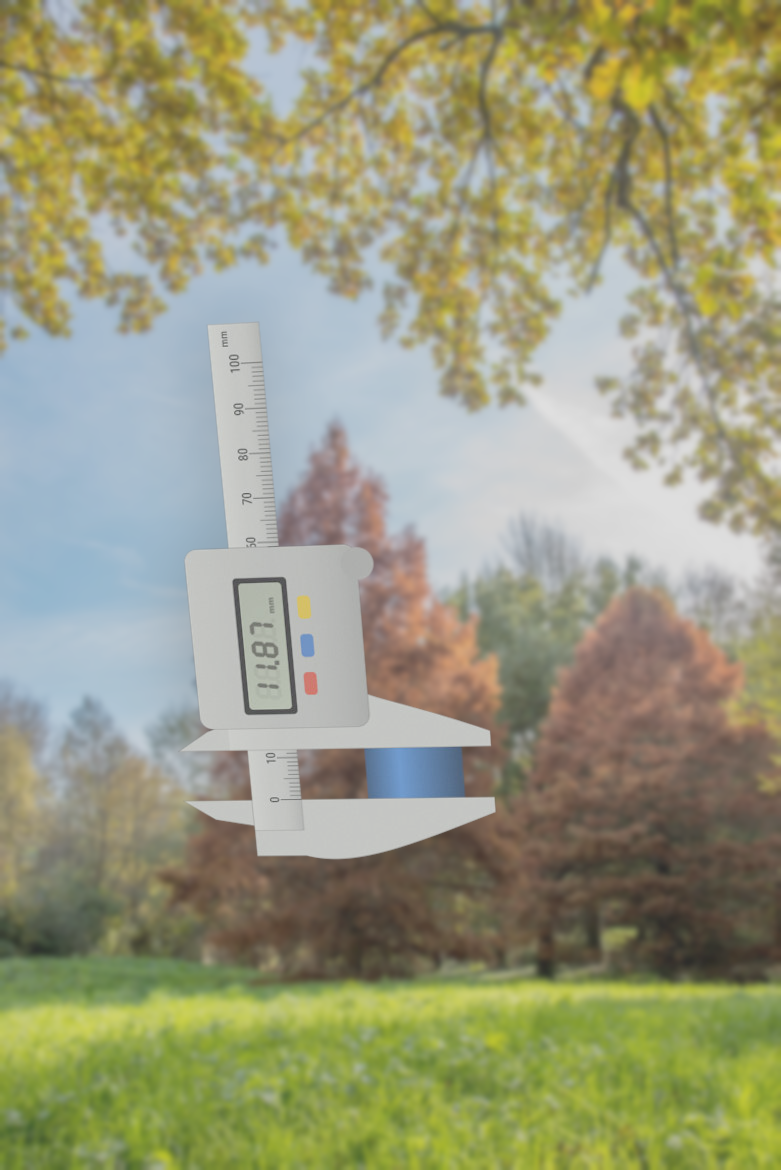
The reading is 11.87 (mm)
